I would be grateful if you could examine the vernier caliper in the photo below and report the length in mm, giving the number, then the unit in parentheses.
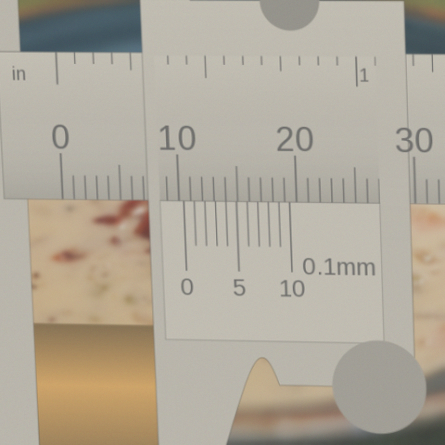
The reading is 10.4 (mm)
